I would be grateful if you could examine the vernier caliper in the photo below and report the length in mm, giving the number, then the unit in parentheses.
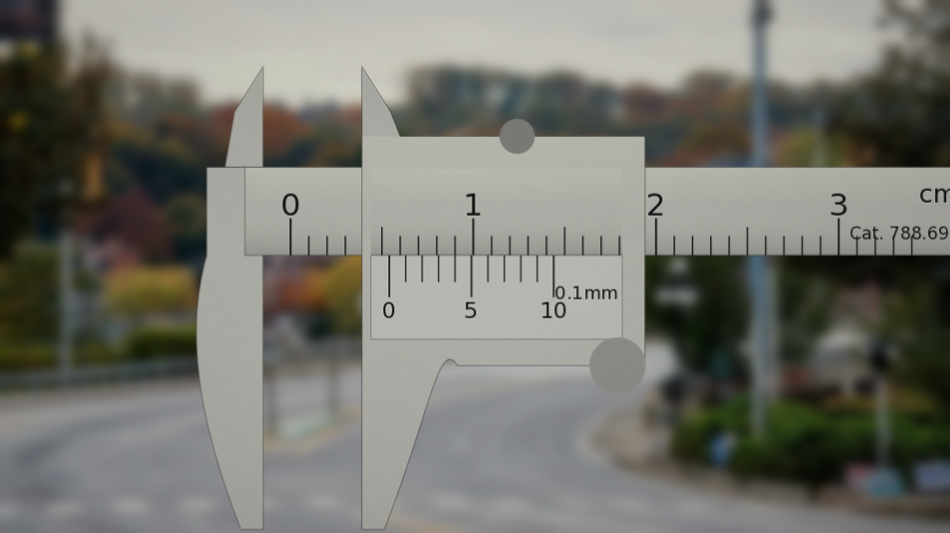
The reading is 5.4 (mm)
